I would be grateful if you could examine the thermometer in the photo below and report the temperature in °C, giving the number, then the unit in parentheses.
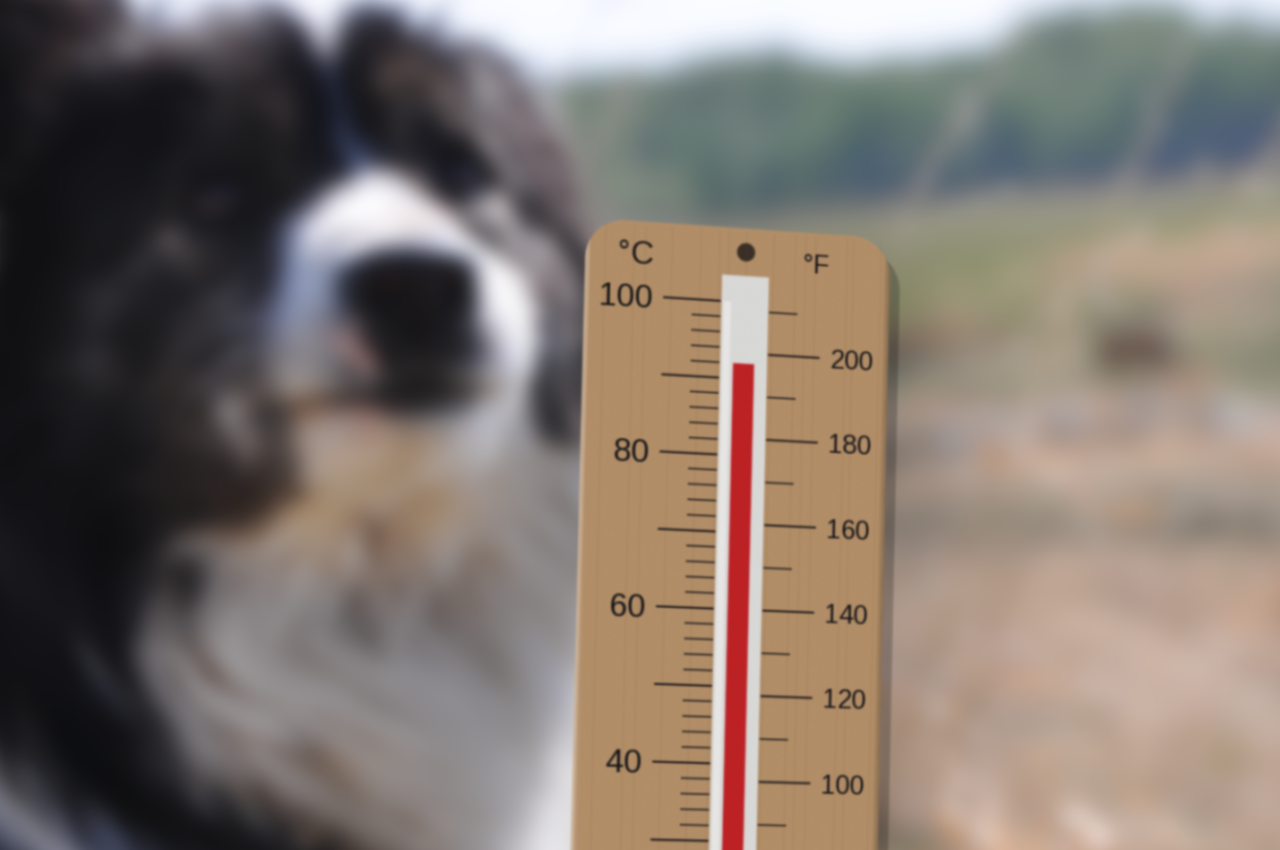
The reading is 92 (°C)
